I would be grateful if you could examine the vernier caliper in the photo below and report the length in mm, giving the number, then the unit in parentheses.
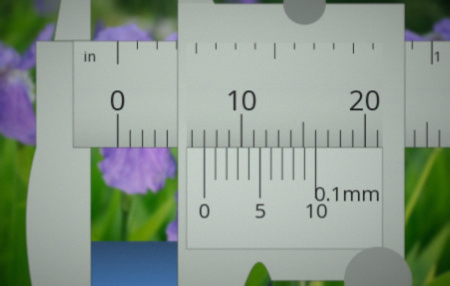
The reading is 7.0 (mm)
